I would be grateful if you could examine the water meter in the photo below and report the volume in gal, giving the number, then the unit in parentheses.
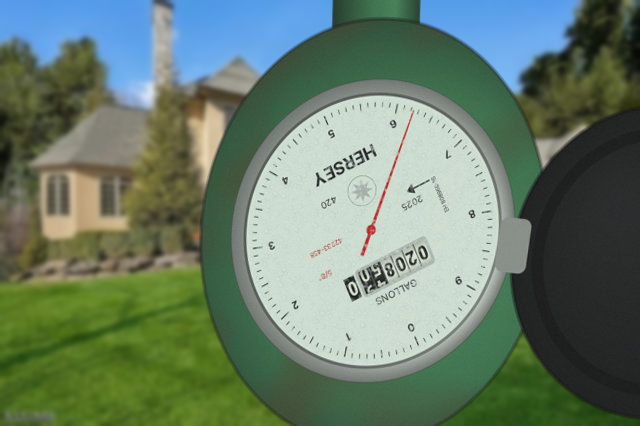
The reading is 208496.2 (gal)
